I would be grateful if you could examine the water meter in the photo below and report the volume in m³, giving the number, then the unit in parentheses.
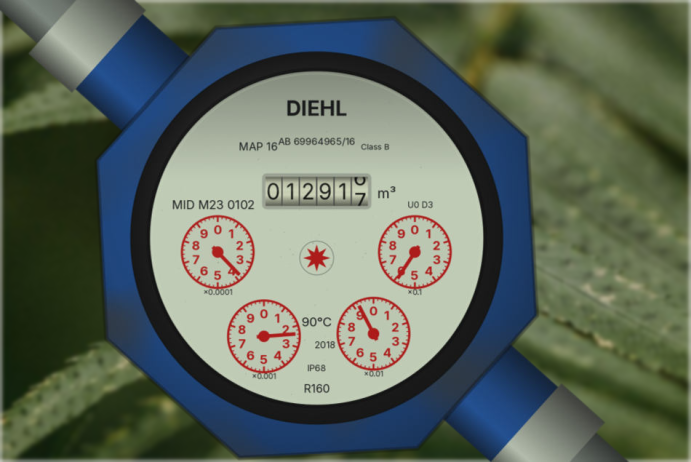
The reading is 12916.5923 (m³)
